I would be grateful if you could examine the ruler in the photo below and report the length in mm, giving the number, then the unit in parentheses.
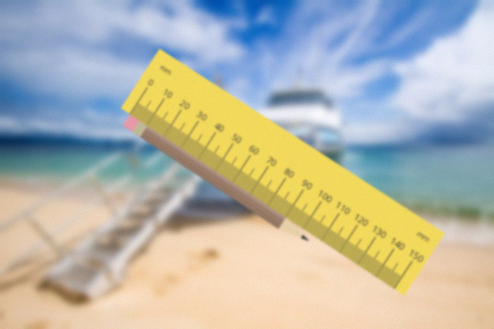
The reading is 105 (mm)
